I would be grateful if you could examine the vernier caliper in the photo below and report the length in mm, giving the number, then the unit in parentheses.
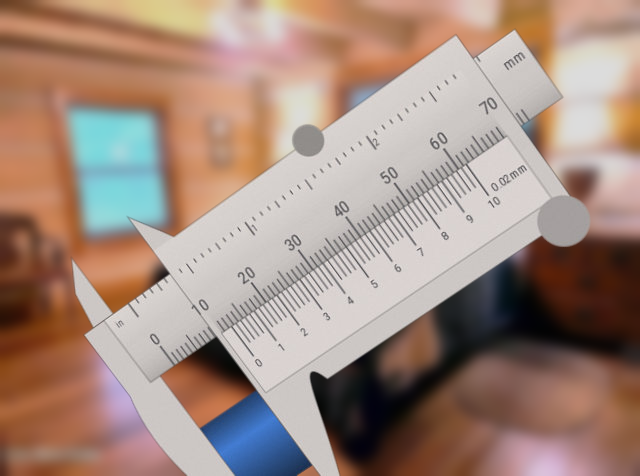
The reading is 12.5 (mm)
